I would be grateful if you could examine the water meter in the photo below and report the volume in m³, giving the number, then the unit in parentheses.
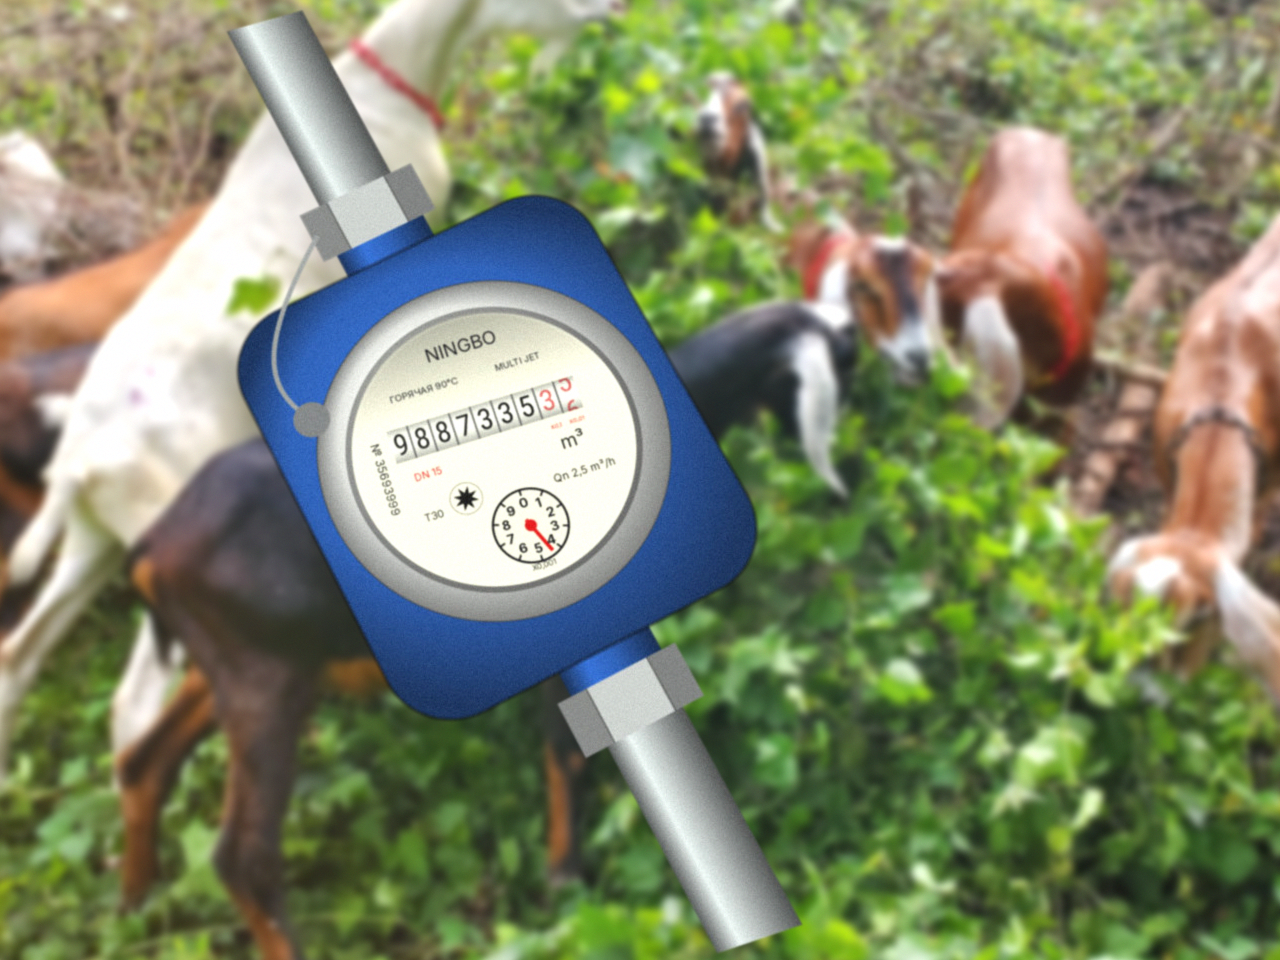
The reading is 9887335.354 (m³)
